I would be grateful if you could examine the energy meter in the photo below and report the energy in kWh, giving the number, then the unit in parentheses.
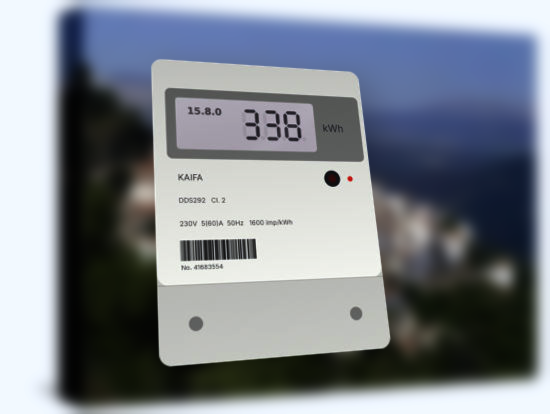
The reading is 338 (kWh)
